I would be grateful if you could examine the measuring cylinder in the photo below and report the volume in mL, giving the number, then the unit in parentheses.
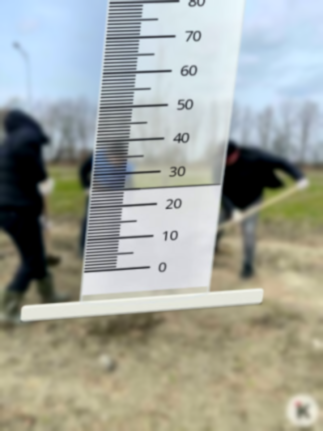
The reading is 25 (mL)
